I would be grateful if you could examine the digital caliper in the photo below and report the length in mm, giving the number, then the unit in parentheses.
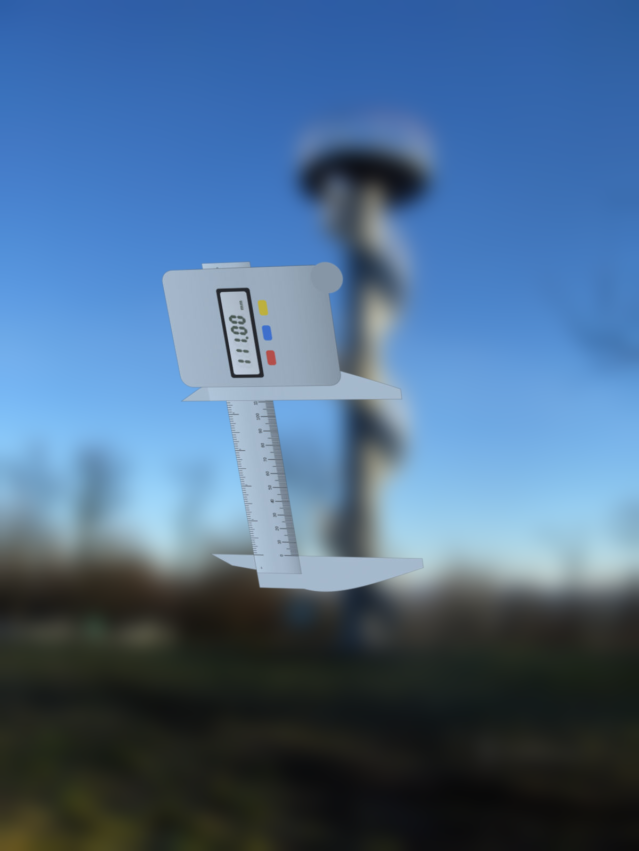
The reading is 111.00 (mm)
